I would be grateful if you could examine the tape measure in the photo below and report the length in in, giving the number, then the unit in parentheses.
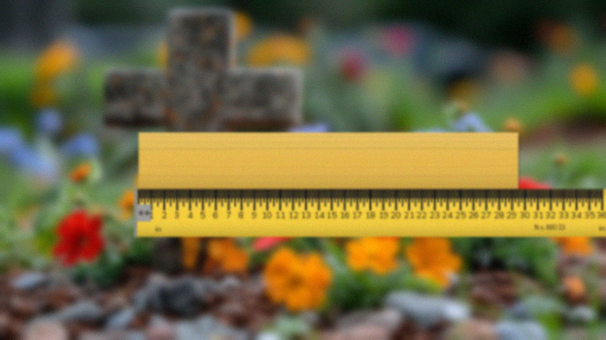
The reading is 29.5 (in)
